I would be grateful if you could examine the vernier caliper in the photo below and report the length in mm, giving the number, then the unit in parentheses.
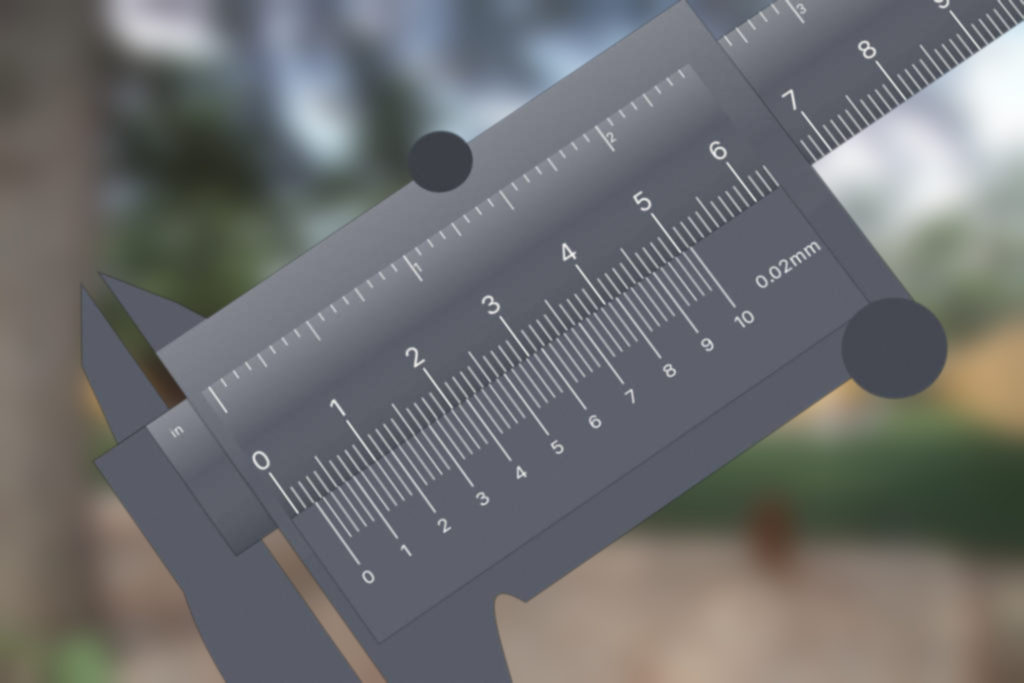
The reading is 2.2 (mm)
